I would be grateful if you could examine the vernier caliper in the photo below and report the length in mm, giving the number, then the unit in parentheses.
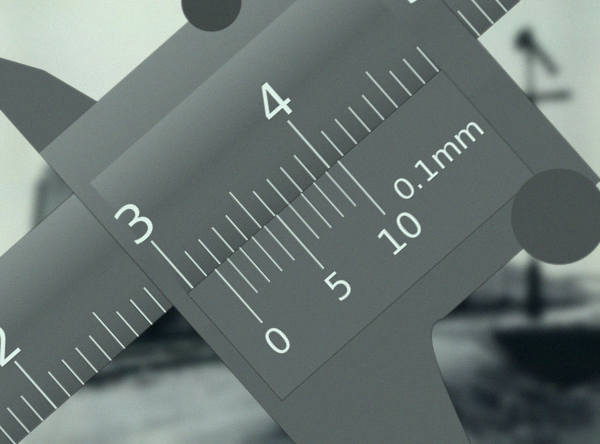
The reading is 31.6 (mm)
